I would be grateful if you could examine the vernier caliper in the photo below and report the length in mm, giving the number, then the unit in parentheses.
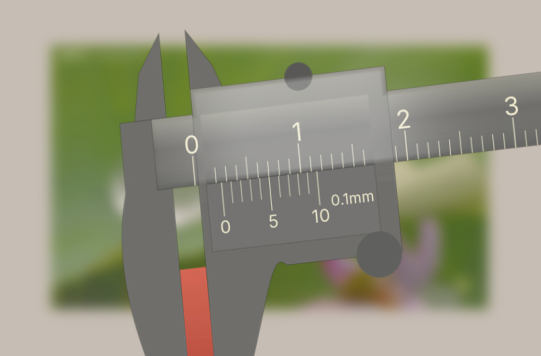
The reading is 2.5 (mm)
